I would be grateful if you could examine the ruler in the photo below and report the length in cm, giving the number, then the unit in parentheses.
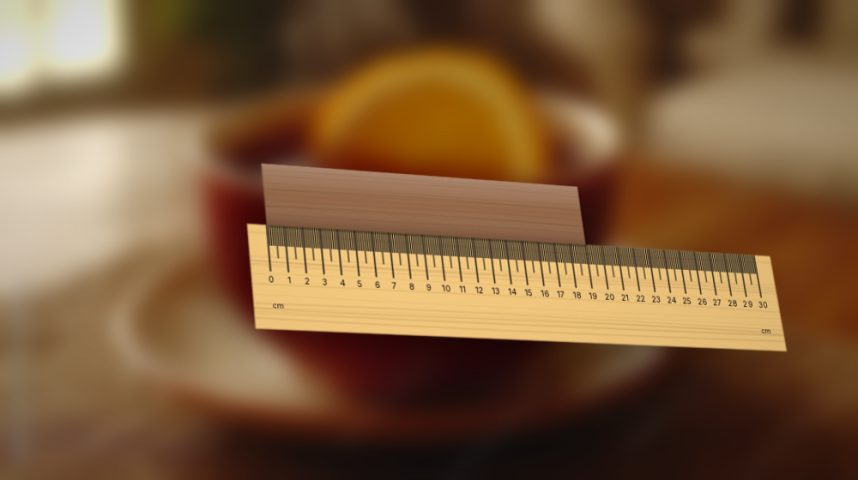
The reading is 19 (cm)
